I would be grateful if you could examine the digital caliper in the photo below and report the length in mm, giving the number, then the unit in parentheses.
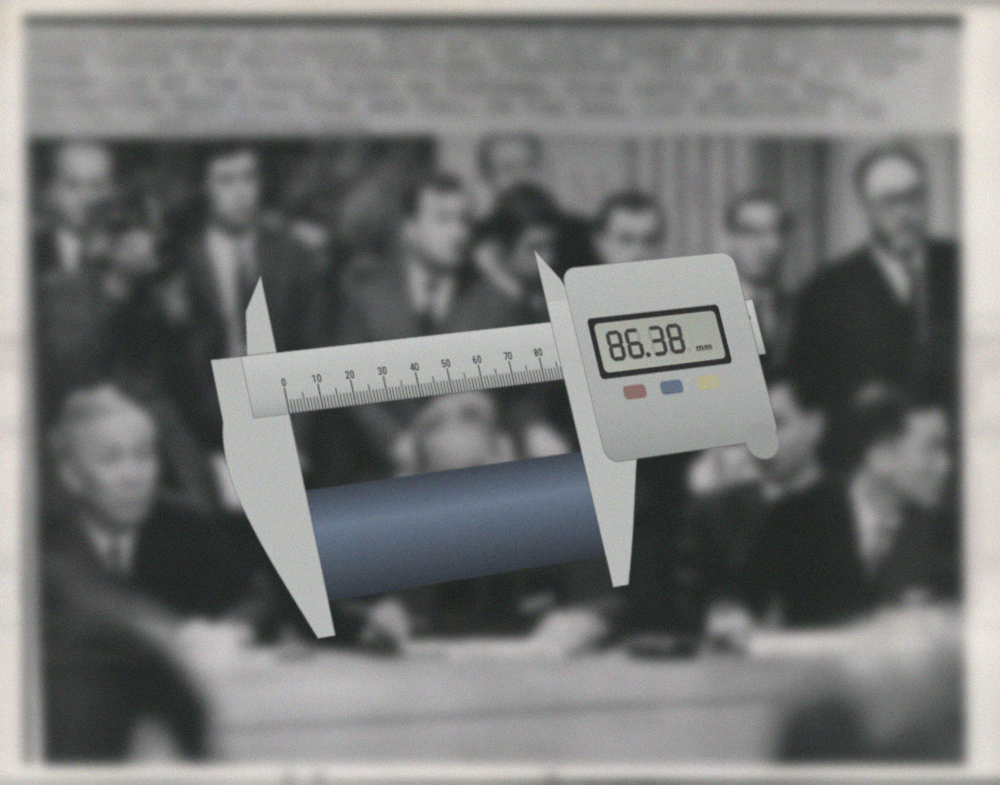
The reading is 86.38 (mm)
